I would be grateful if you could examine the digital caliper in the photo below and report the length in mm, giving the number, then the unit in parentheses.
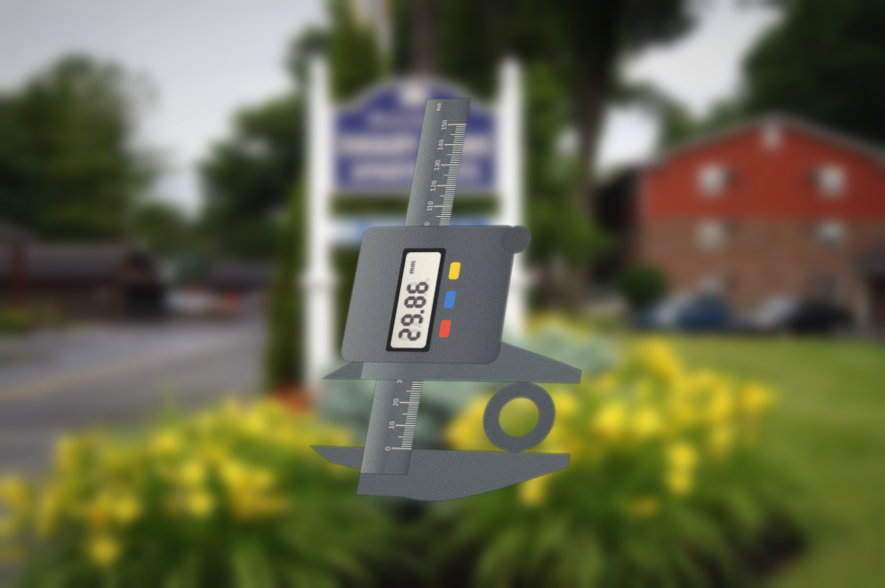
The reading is 29.86 (mm)
